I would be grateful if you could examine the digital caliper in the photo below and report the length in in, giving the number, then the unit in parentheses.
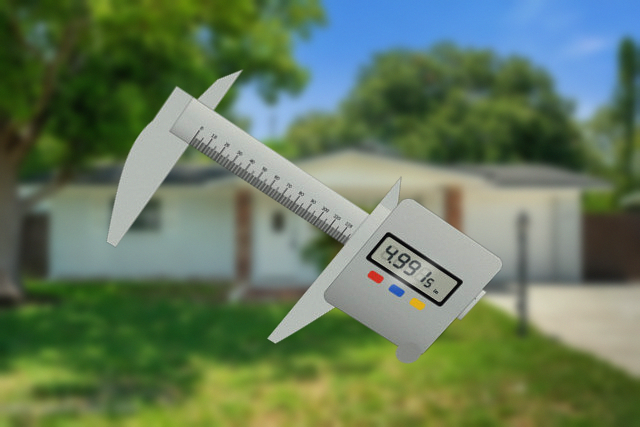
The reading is 4.9915 (in)
